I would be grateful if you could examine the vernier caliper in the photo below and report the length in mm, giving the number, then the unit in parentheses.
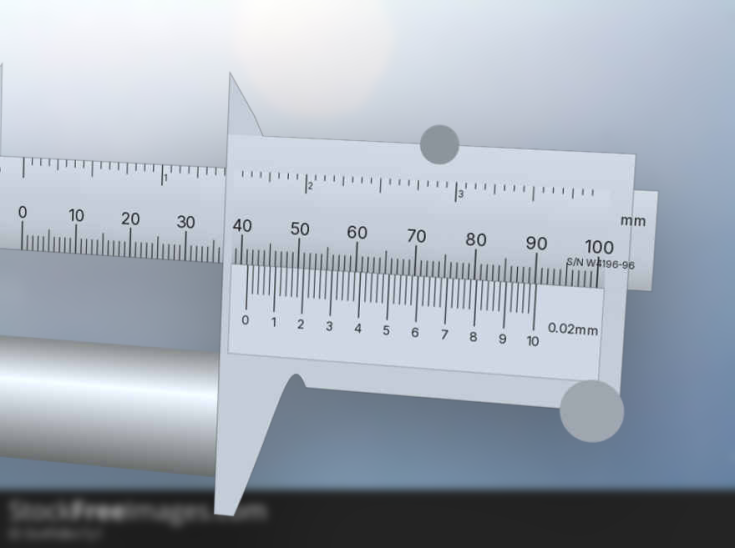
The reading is 41.2 (mm)
